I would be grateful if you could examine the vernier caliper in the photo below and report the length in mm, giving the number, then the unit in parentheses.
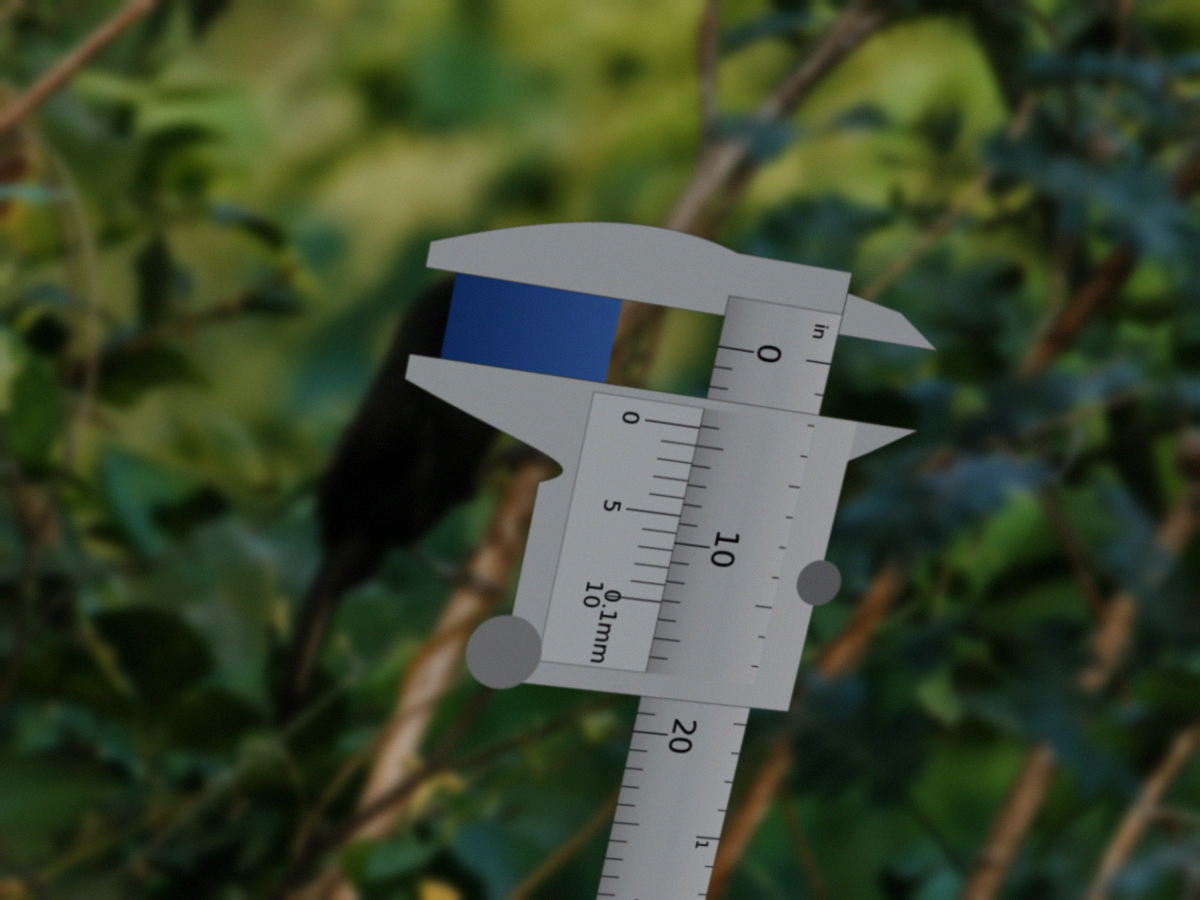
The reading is 4.1 (mm)
